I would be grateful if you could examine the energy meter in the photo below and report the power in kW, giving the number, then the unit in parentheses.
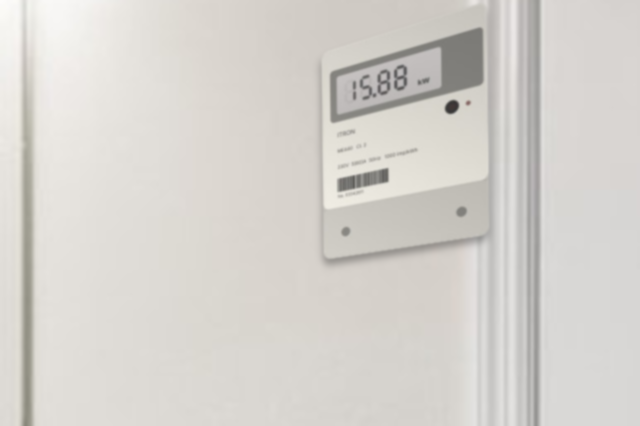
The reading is 15.88 (kW)
